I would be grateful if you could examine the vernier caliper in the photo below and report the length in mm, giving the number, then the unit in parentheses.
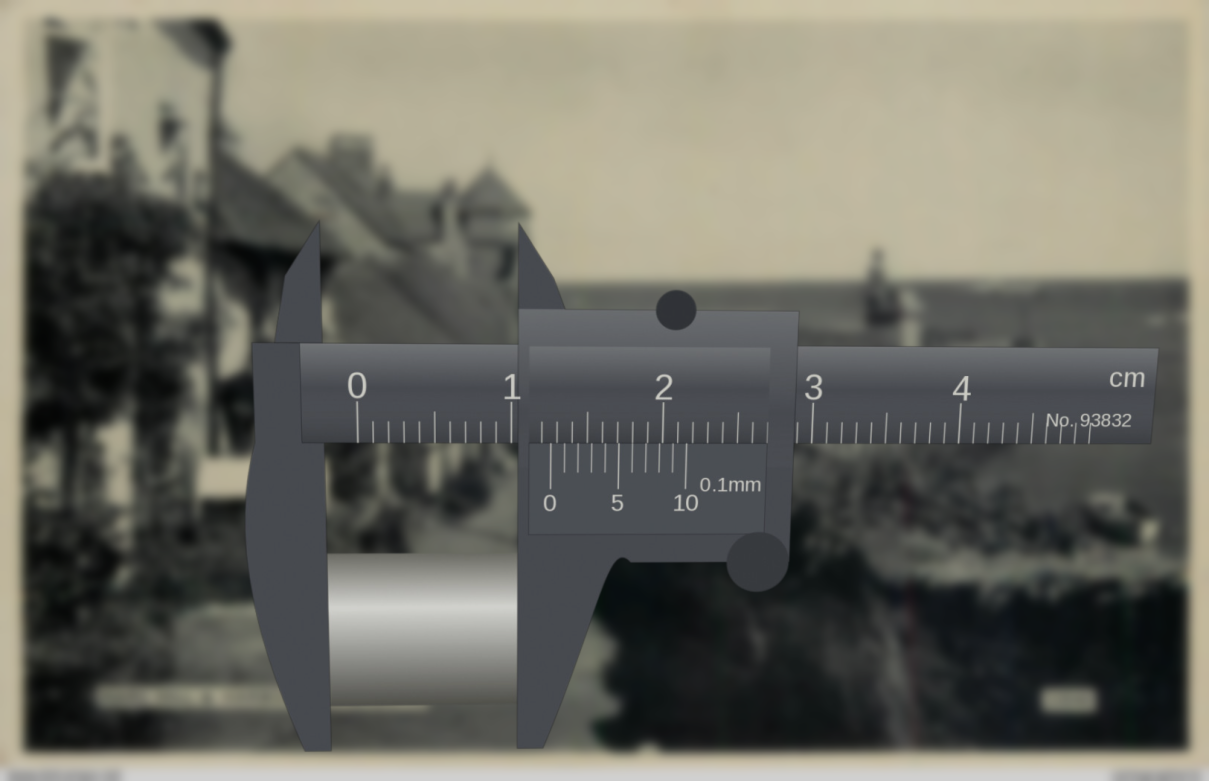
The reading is 12.6 (mm)
